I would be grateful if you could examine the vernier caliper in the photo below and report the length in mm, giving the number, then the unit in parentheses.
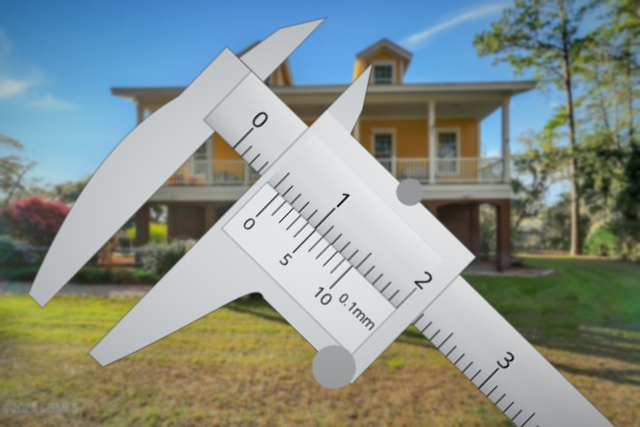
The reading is 5.6 (mm)
